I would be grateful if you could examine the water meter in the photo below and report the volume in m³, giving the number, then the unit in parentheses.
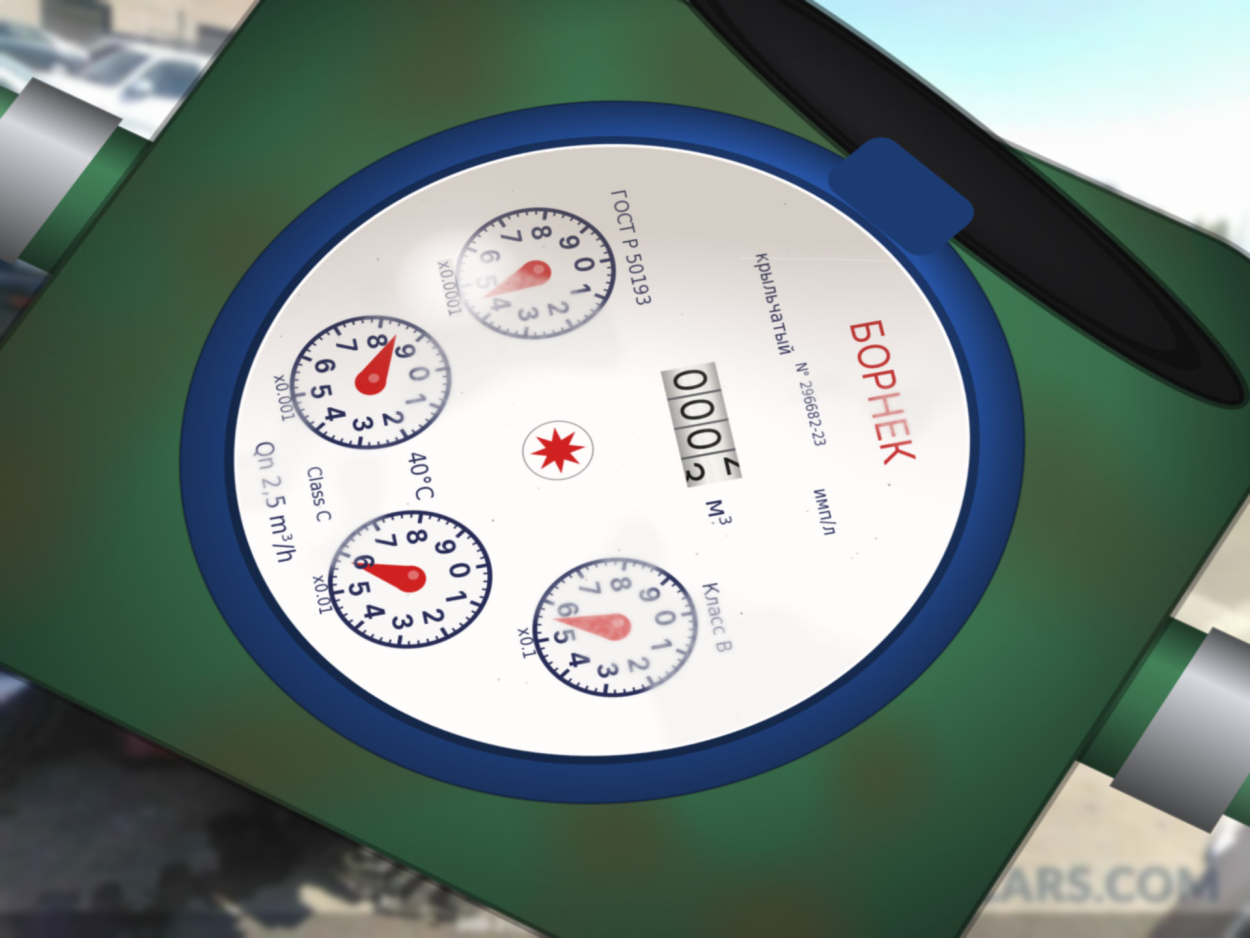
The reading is 2.5584 (m³)
